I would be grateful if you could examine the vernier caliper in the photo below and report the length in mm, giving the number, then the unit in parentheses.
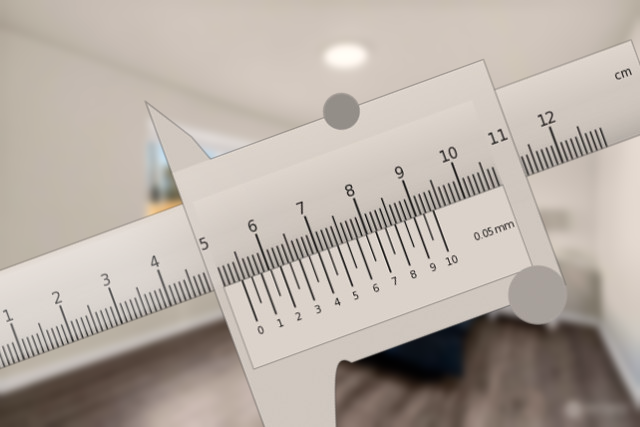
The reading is 54.5 (mm)
